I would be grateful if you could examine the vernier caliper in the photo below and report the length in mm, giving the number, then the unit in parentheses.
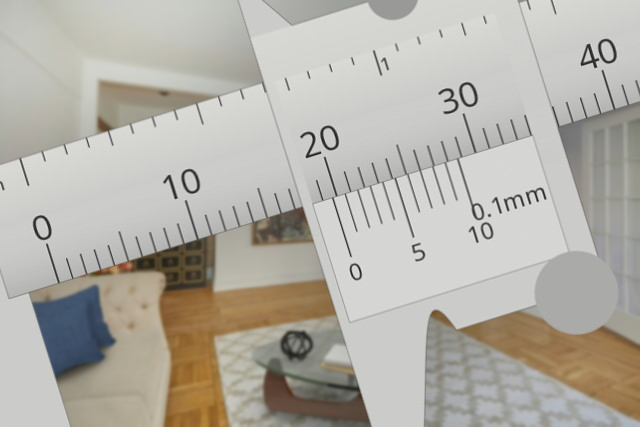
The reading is 19.7 (mm)
